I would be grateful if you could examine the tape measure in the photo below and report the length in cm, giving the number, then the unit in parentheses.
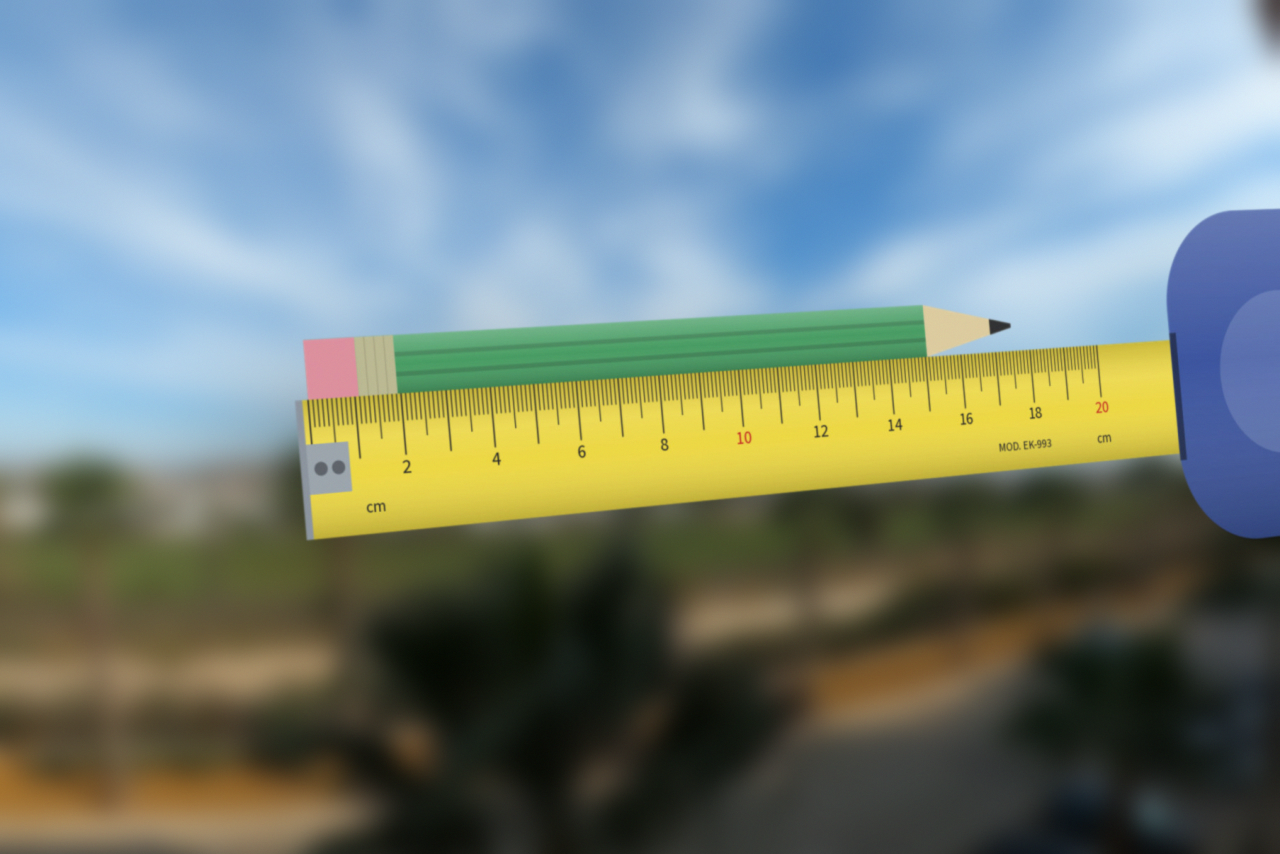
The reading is 17.5 (cm)
